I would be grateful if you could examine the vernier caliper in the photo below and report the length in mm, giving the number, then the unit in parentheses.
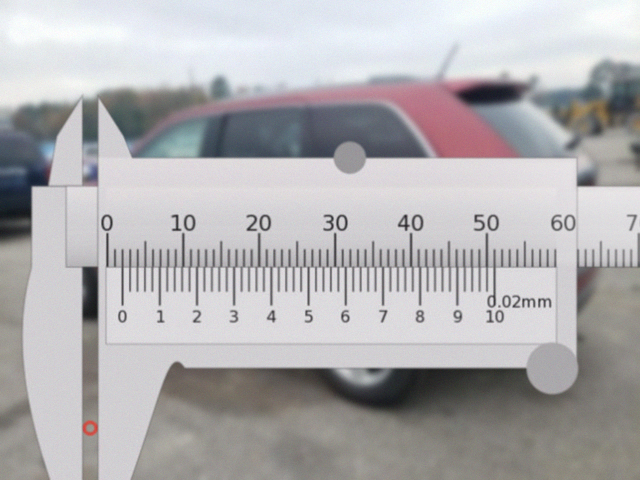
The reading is 2.0 (mm)
